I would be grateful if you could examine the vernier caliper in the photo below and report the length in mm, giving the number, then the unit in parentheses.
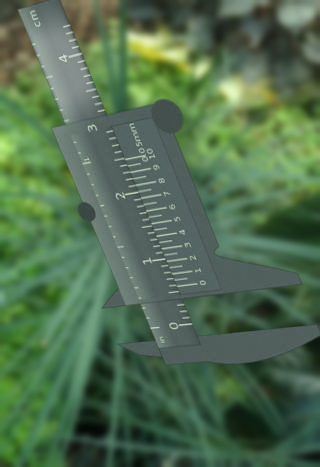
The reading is 5.8 (mm)
